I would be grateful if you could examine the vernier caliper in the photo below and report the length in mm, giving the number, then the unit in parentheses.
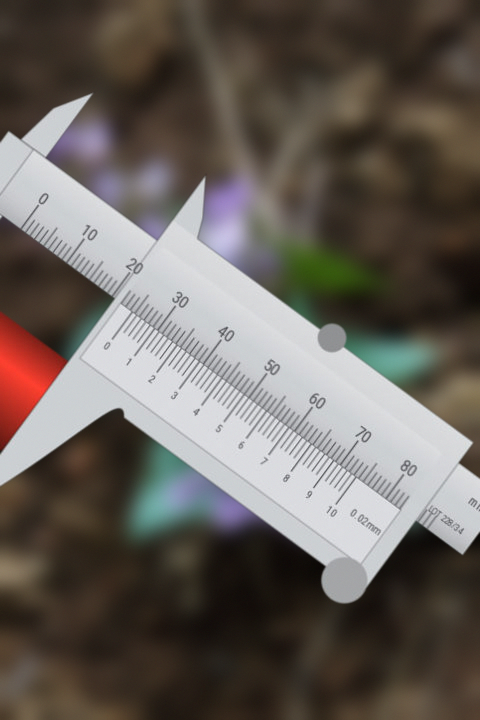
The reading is 24.5 (mm)
